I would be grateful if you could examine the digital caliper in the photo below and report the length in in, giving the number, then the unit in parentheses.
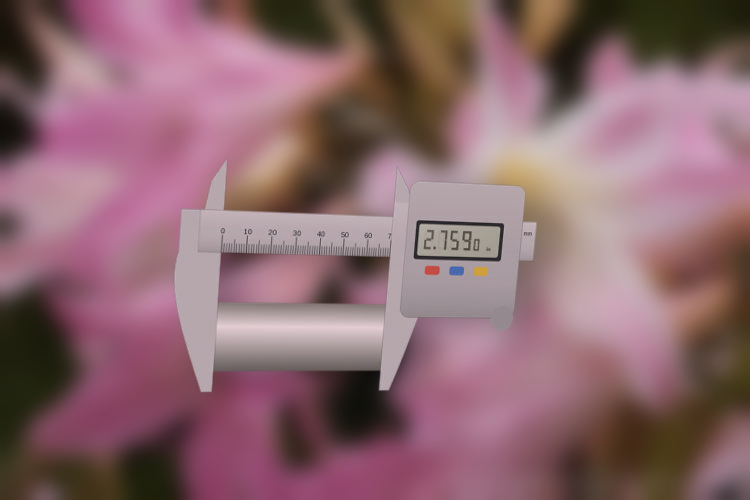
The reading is 2.7590 (in)
